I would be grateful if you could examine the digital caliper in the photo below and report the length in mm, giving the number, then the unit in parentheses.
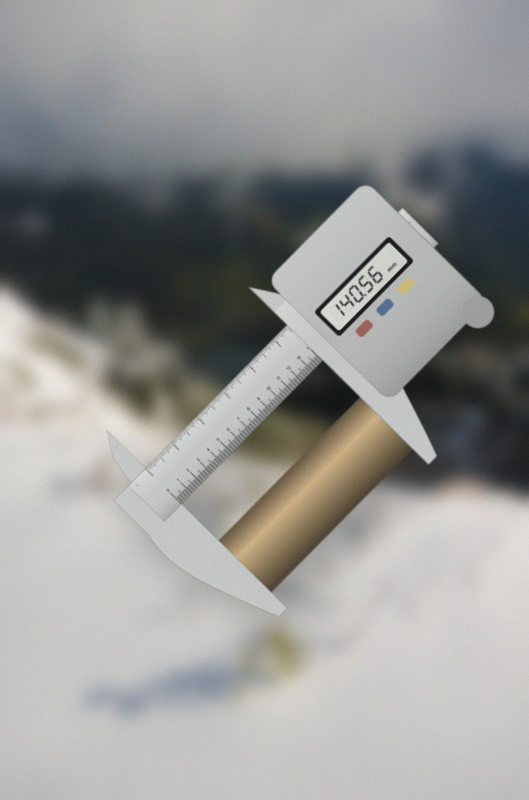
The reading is 140.56 (mm)
